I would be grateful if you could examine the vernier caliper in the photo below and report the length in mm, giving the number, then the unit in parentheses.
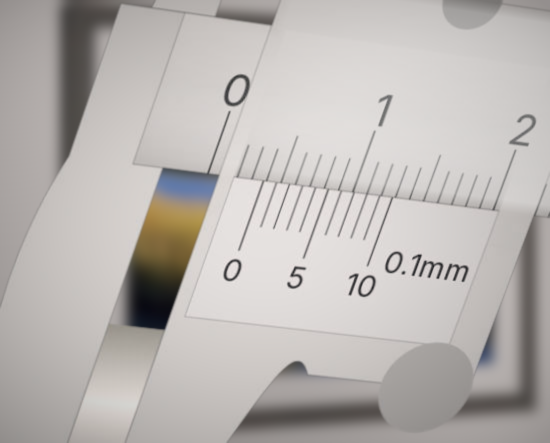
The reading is 3.8 (mm)
